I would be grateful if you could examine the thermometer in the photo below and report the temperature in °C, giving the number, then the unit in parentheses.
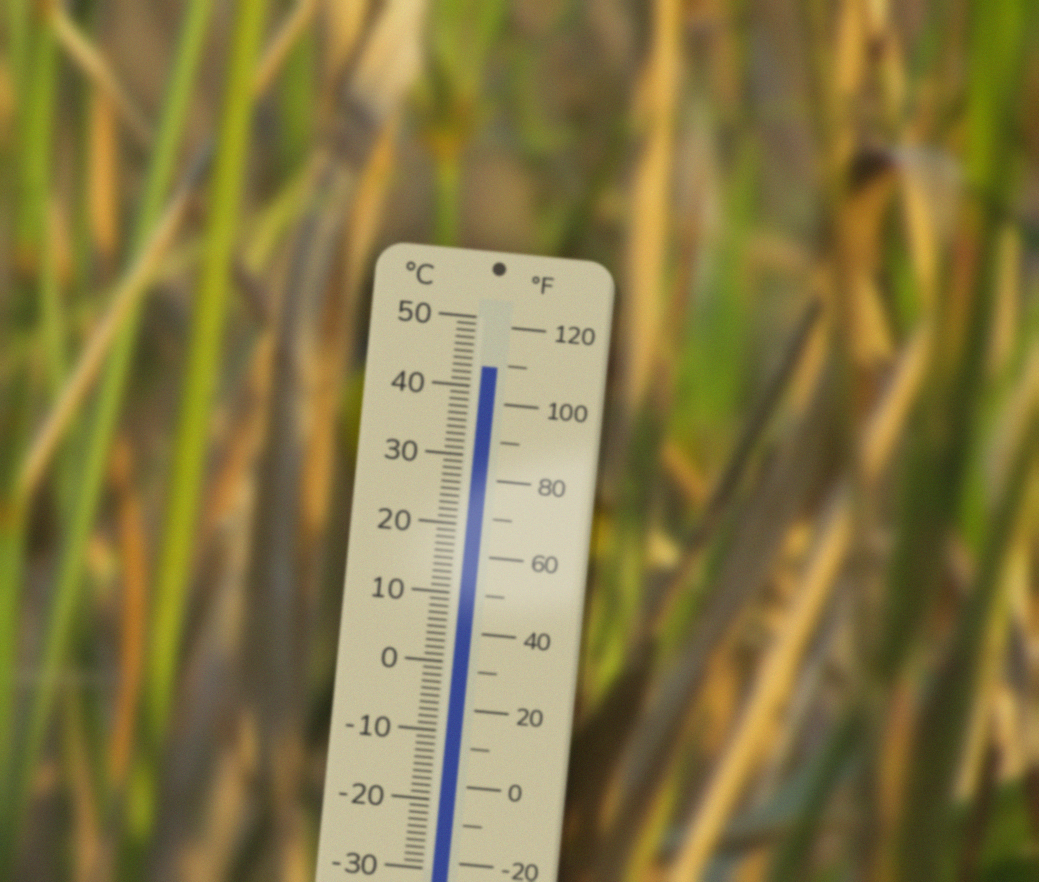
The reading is 43 (°C)
